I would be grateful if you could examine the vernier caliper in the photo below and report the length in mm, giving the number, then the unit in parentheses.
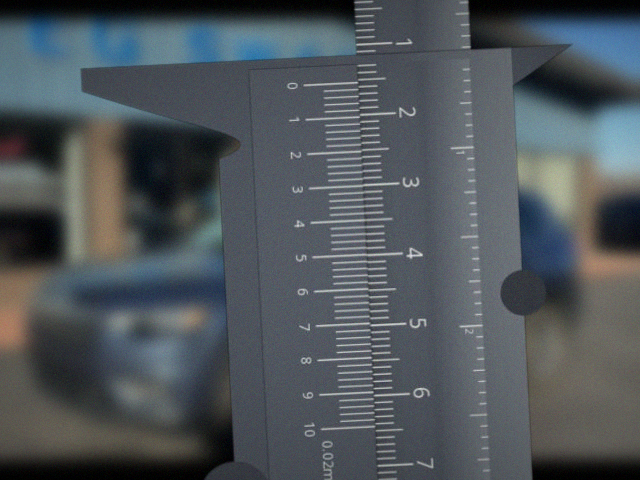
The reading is 15.4 (mm)
